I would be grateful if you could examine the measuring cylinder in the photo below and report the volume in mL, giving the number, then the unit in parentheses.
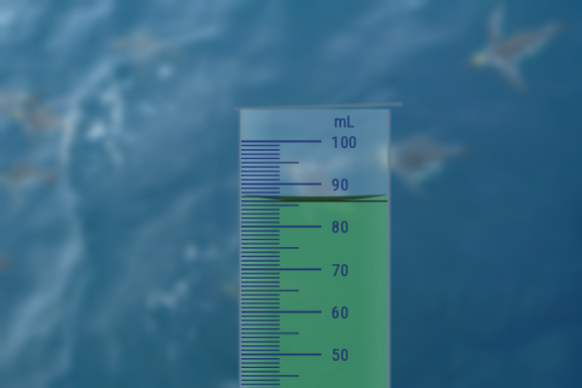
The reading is 86 (mL)
